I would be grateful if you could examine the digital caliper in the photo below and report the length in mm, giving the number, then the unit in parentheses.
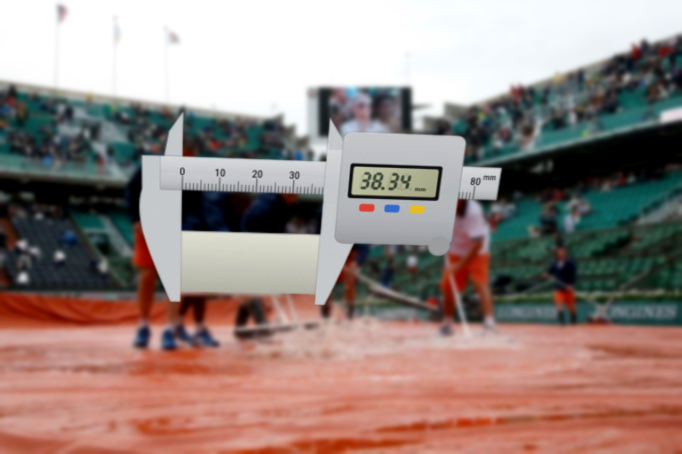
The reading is 38.34 (mm)
